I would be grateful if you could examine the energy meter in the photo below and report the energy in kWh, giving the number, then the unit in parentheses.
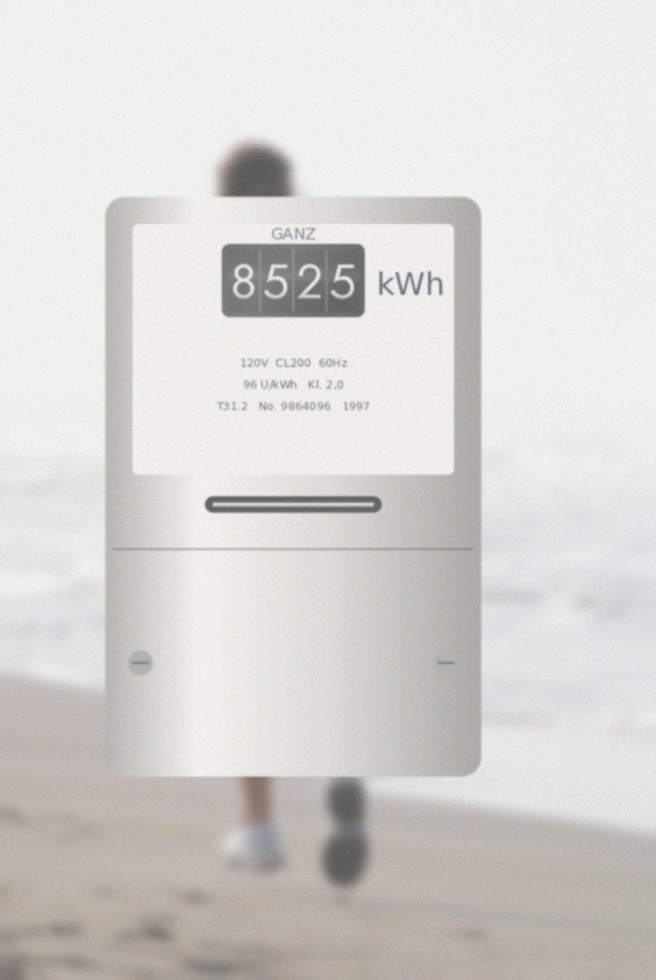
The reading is 8525 (kWh)
